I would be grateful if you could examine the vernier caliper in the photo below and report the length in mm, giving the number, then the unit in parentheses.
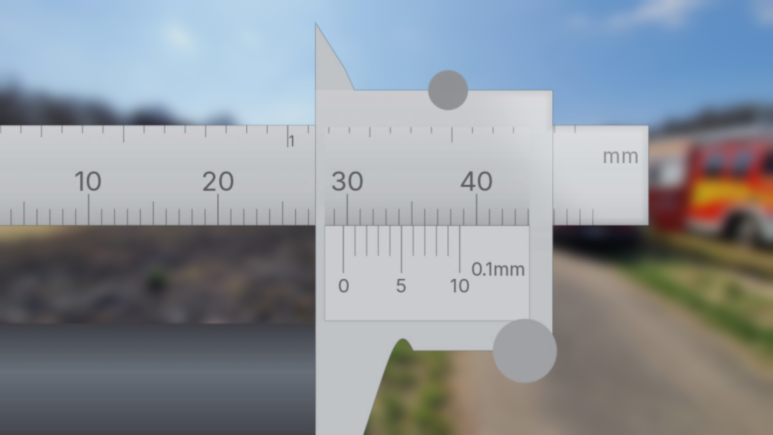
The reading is 29.7 (mm)
